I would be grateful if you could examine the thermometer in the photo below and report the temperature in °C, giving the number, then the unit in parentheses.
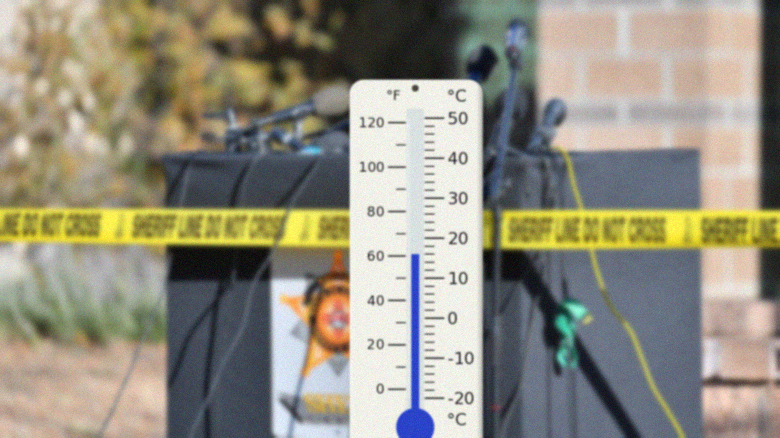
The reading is 16 (°C)
